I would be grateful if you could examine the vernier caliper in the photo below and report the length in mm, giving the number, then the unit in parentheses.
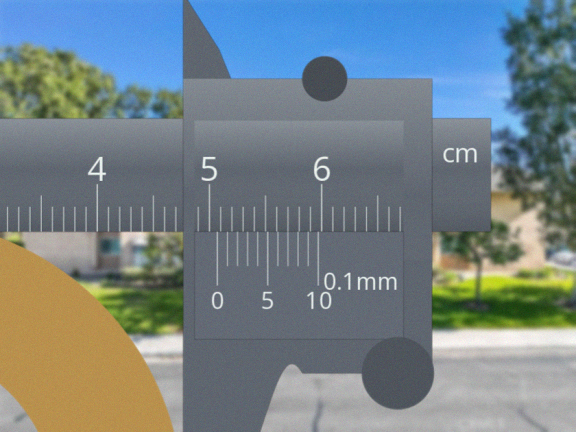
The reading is 50.7 (mm)
